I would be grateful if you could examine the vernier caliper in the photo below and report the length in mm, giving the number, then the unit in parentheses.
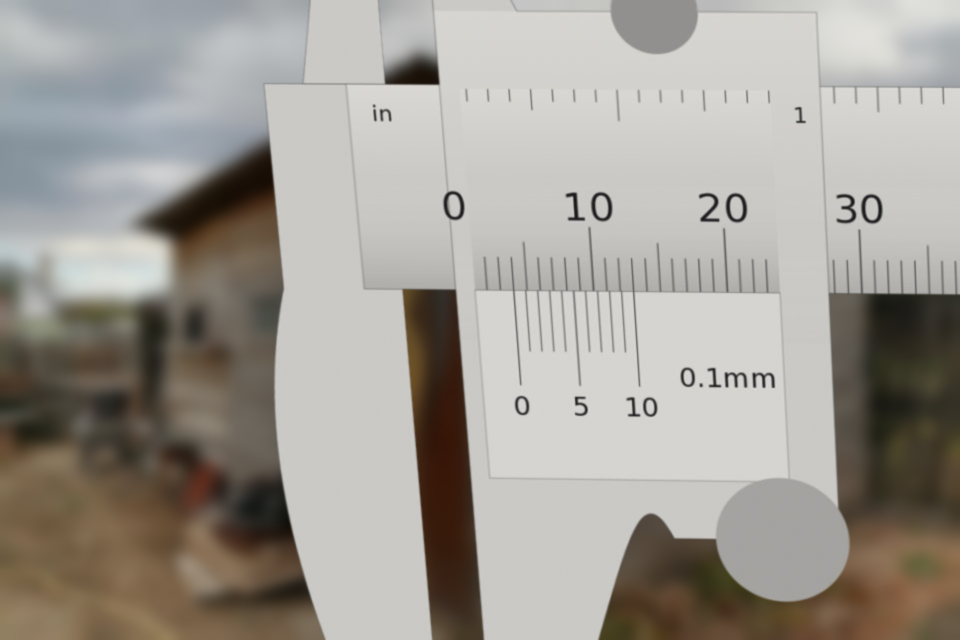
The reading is 4.0 (mm)
